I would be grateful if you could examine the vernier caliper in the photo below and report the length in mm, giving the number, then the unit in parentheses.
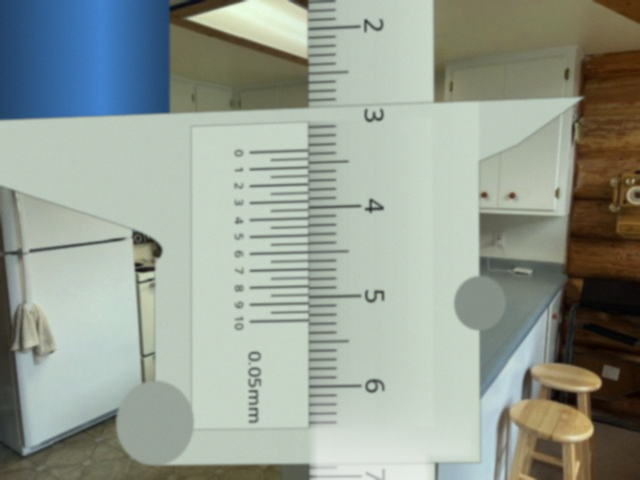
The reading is 33.6 (mm)
